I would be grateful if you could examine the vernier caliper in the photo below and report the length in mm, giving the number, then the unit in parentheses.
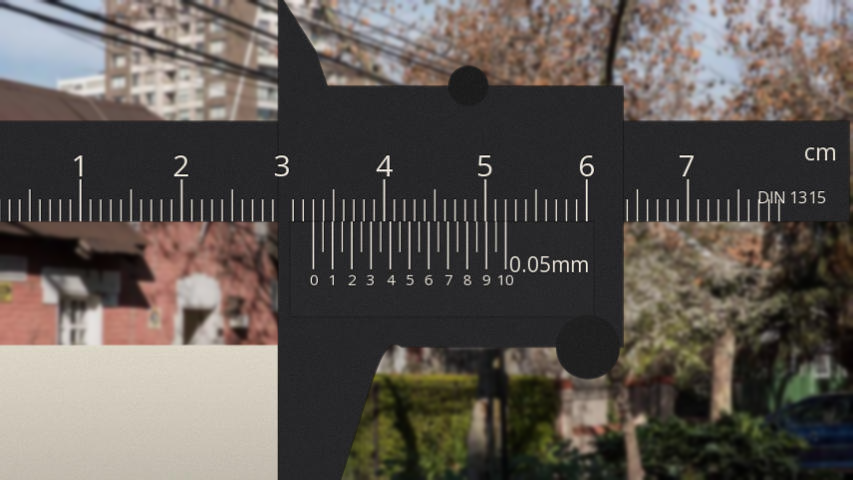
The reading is 33.0 (mm)
